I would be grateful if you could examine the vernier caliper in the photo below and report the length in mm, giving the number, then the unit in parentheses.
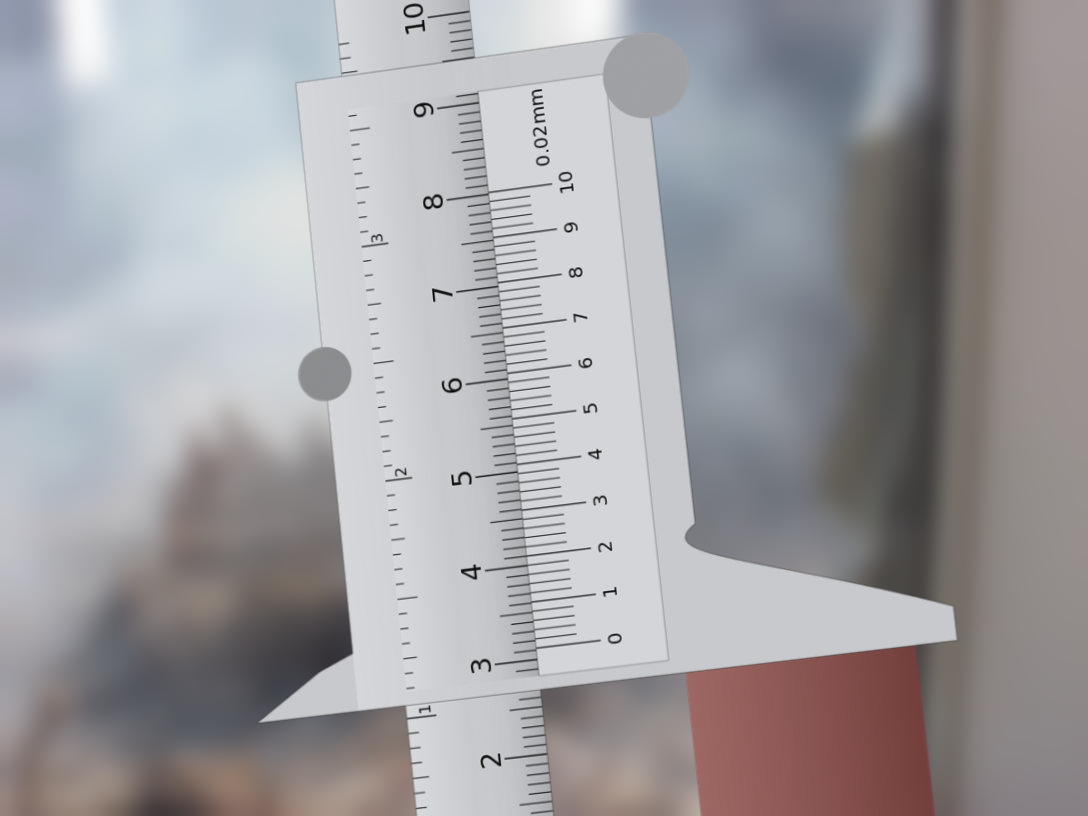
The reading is 31.2 (mm)
